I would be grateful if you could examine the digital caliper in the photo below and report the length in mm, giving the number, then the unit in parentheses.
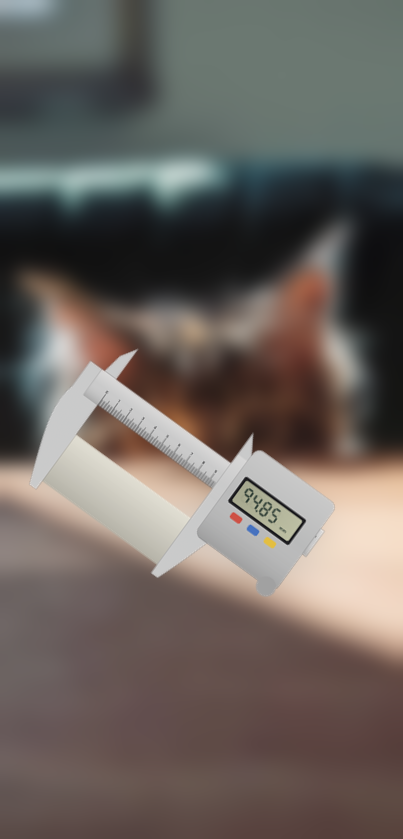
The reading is 94.85 (mm)
